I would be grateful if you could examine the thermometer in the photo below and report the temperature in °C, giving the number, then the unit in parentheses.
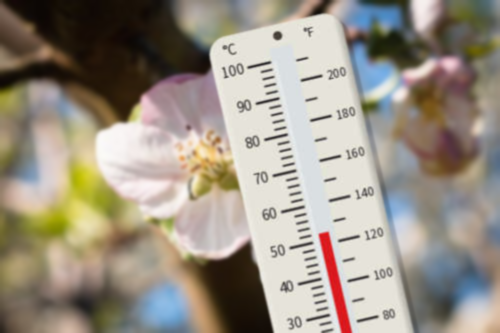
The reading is 52 (°C)
